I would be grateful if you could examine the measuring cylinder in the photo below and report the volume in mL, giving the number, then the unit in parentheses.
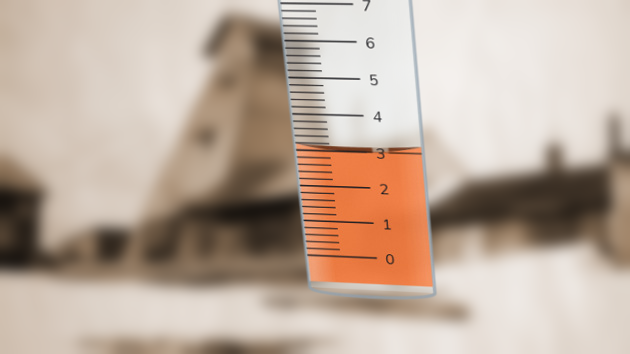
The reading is 3 (mL)
